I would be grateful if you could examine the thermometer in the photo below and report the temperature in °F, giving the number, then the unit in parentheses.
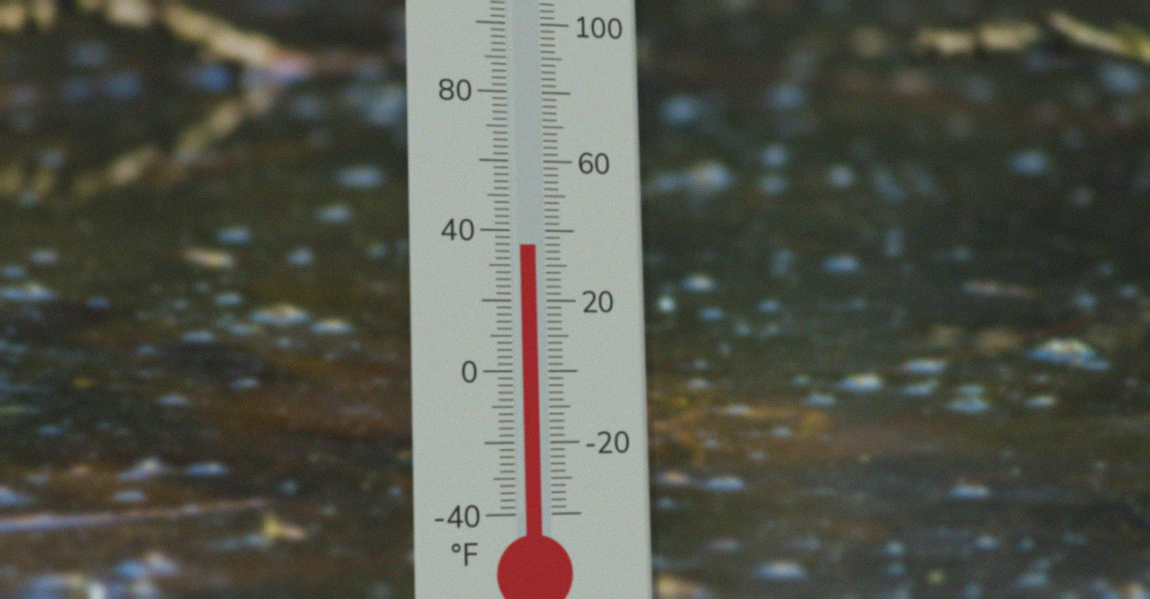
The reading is 36 (°F)
